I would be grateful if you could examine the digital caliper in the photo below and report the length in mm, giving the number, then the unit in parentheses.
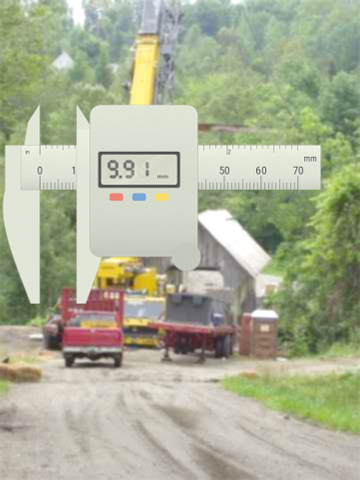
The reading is 9.91 (mm)
